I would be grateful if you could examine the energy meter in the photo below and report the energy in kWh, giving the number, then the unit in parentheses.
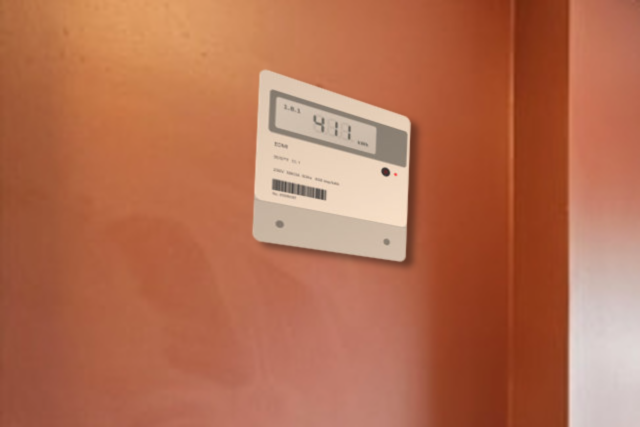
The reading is 411 (kWh)
